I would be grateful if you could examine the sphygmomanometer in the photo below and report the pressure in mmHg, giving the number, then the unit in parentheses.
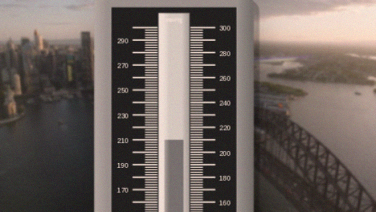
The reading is 210 (mmHg)
